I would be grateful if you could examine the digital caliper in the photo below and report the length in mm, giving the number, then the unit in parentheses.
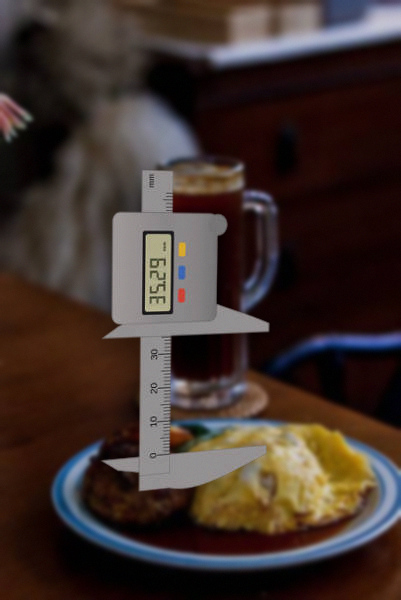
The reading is 35.29 (mm)
